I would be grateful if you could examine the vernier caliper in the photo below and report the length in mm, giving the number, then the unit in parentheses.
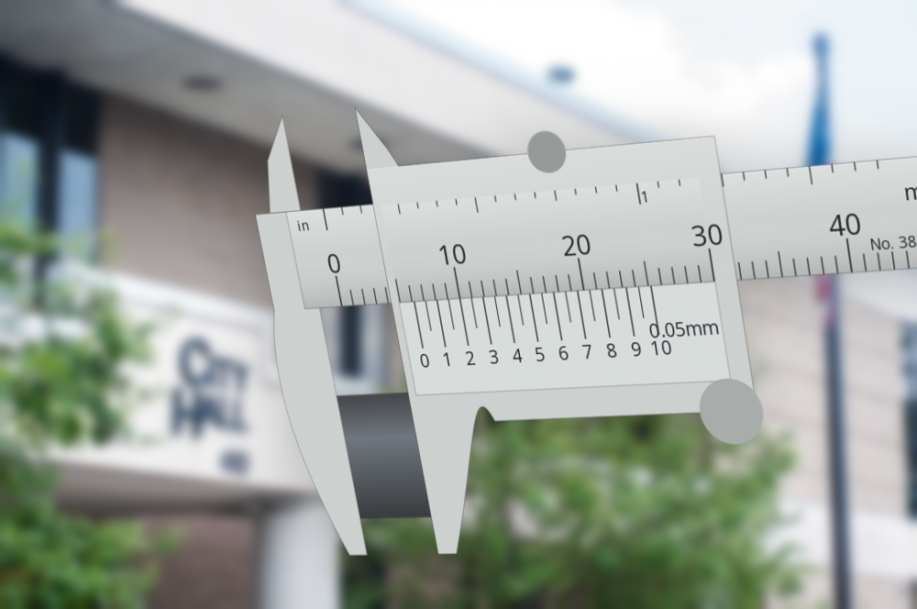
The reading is 6.2 (mm)
